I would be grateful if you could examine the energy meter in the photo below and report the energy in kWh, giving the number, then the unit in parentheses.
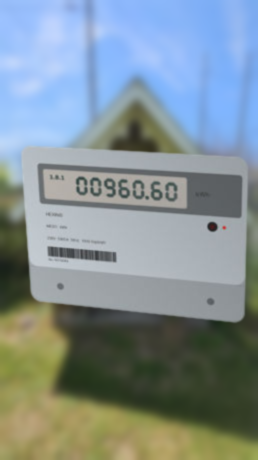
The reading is 960.60 (kWh)
